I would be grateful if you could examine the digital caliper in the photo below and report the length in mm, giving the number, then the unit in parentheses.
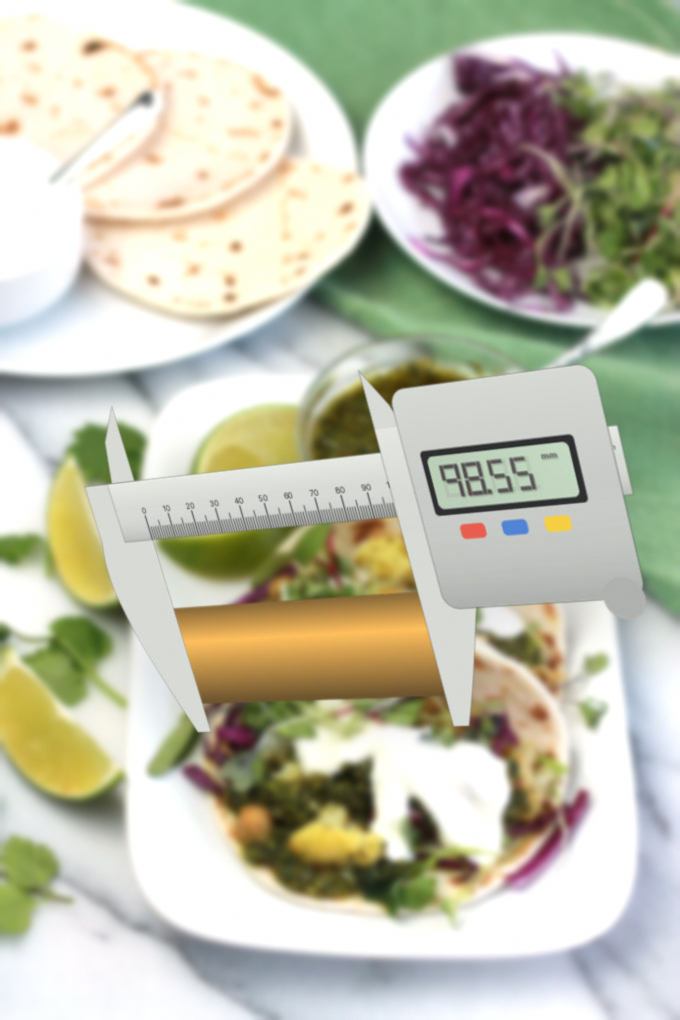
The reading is 98.55 (mm)
